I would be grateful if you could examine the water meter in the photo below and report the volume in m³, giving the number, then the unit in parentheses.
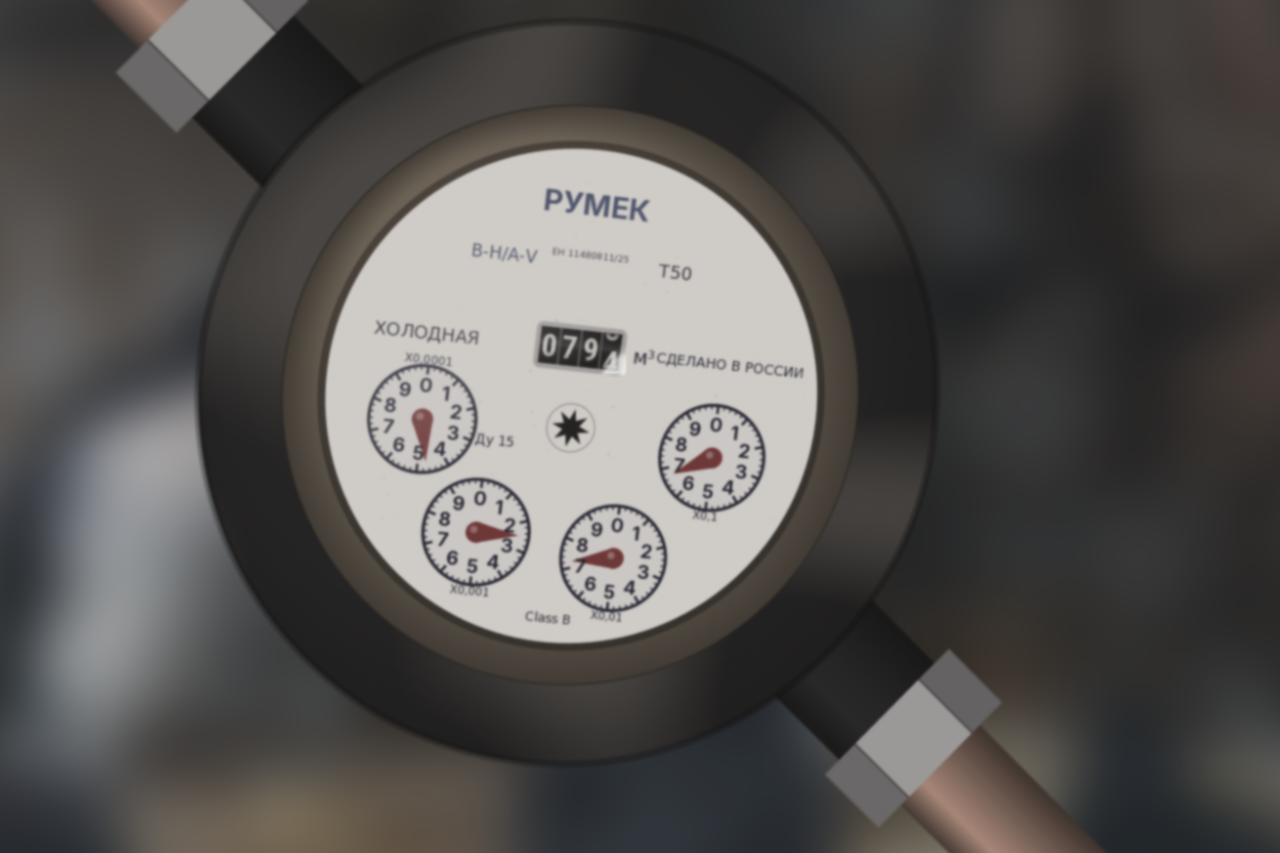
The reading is 793.6724 (m³)
